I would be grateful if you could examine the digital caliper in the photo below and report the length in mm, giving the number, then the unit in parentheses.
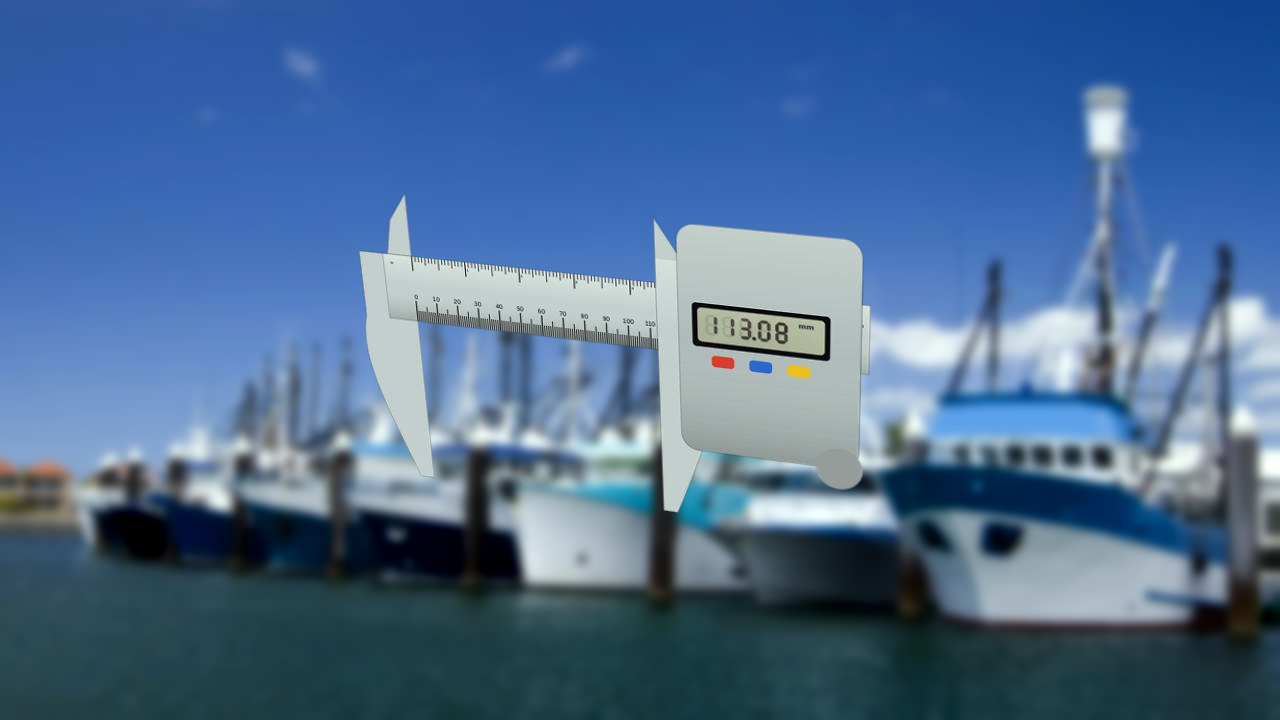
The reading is 113.08 (mm)
